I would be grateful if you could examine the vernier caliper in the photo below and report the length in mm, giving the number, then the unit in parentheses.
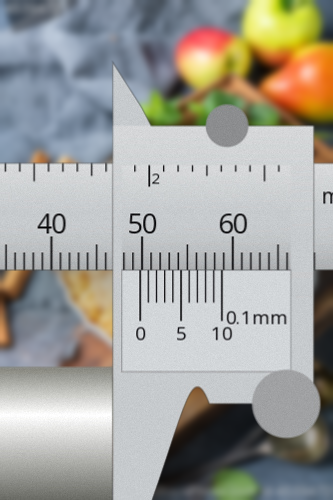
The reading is 49.8 (mm)
